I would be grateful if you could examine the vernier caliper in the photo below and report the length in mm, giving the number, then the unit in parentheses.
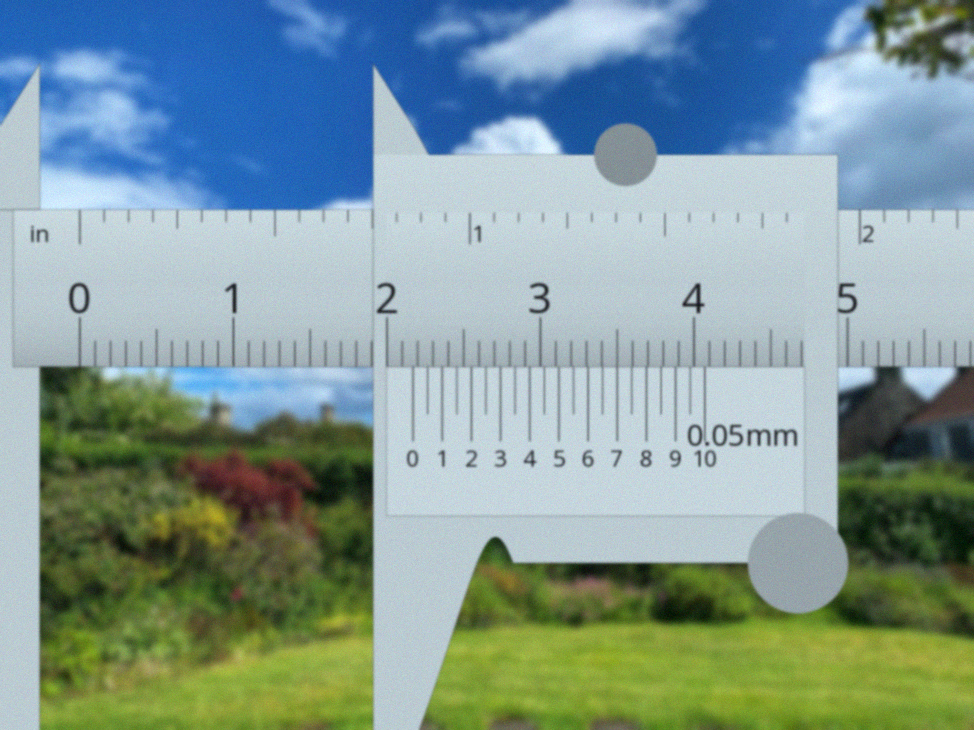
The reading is 21.7 (mm)
